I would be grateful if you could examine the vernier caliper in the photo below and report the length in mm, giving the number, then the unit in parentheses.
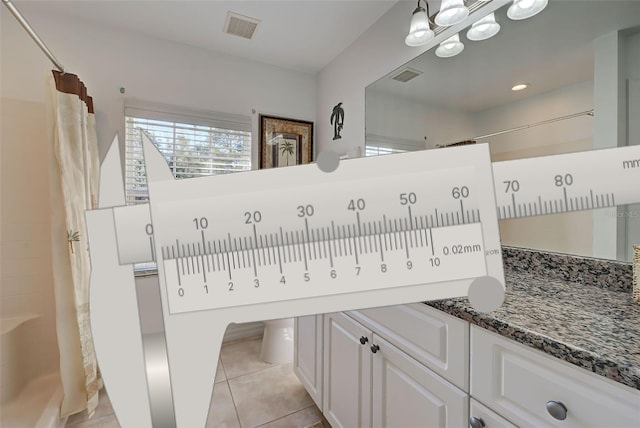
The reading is 4.5 (mm)
